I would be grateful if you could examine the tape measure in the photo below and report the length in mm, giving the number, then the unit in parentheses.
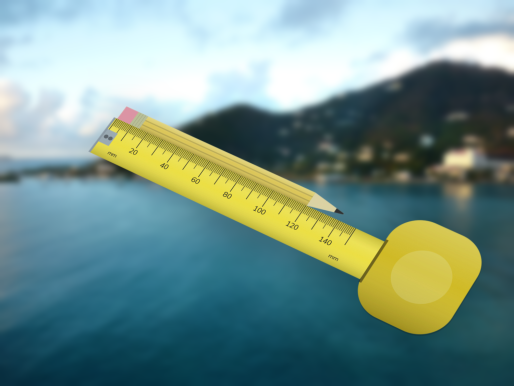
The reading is 140 (mm)
